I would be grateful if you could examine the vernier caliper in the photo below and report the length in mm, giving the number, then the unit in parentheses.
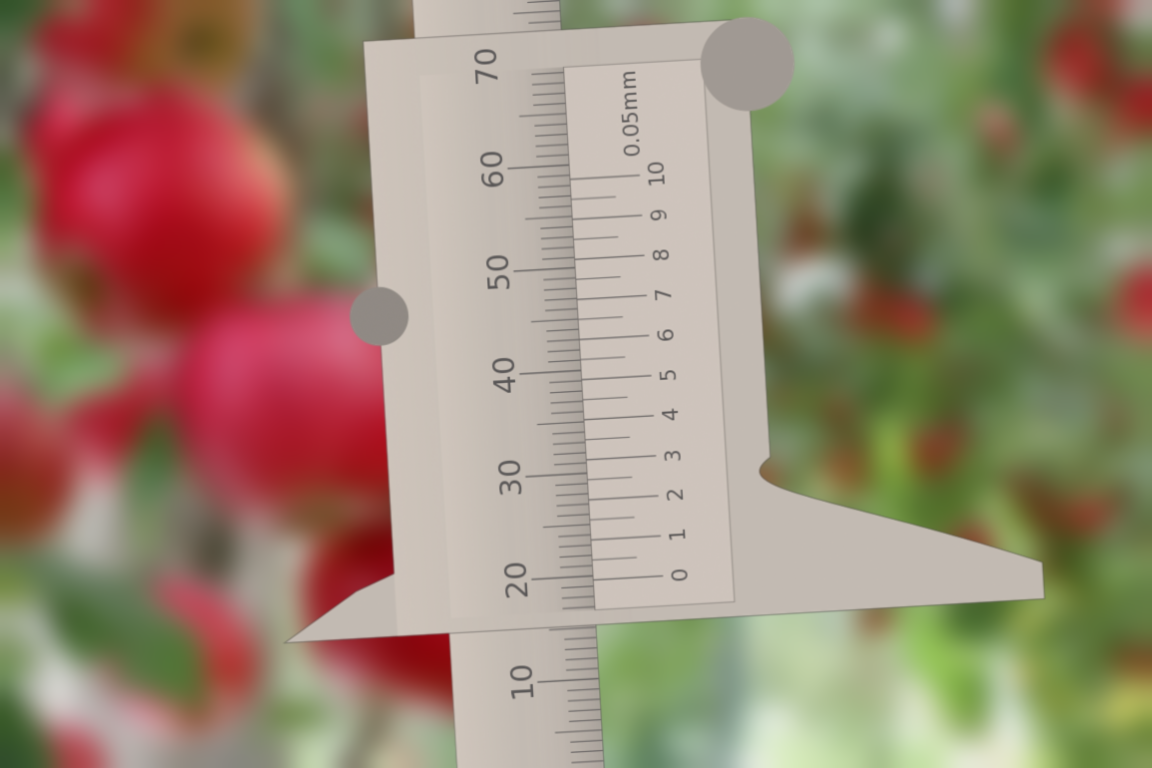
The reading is 19.6 (mm)
